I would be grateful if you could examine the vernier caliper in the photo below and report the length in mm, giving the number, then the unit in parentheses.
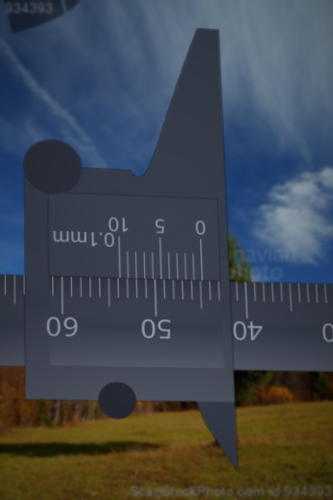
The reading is 44.8 (mm)
